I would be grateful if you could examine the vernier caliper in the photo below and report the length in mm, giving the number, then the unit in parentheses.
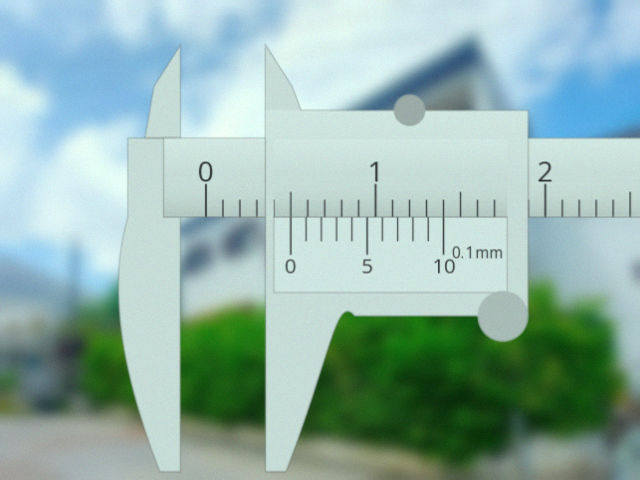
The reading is 5.0 (mm)
